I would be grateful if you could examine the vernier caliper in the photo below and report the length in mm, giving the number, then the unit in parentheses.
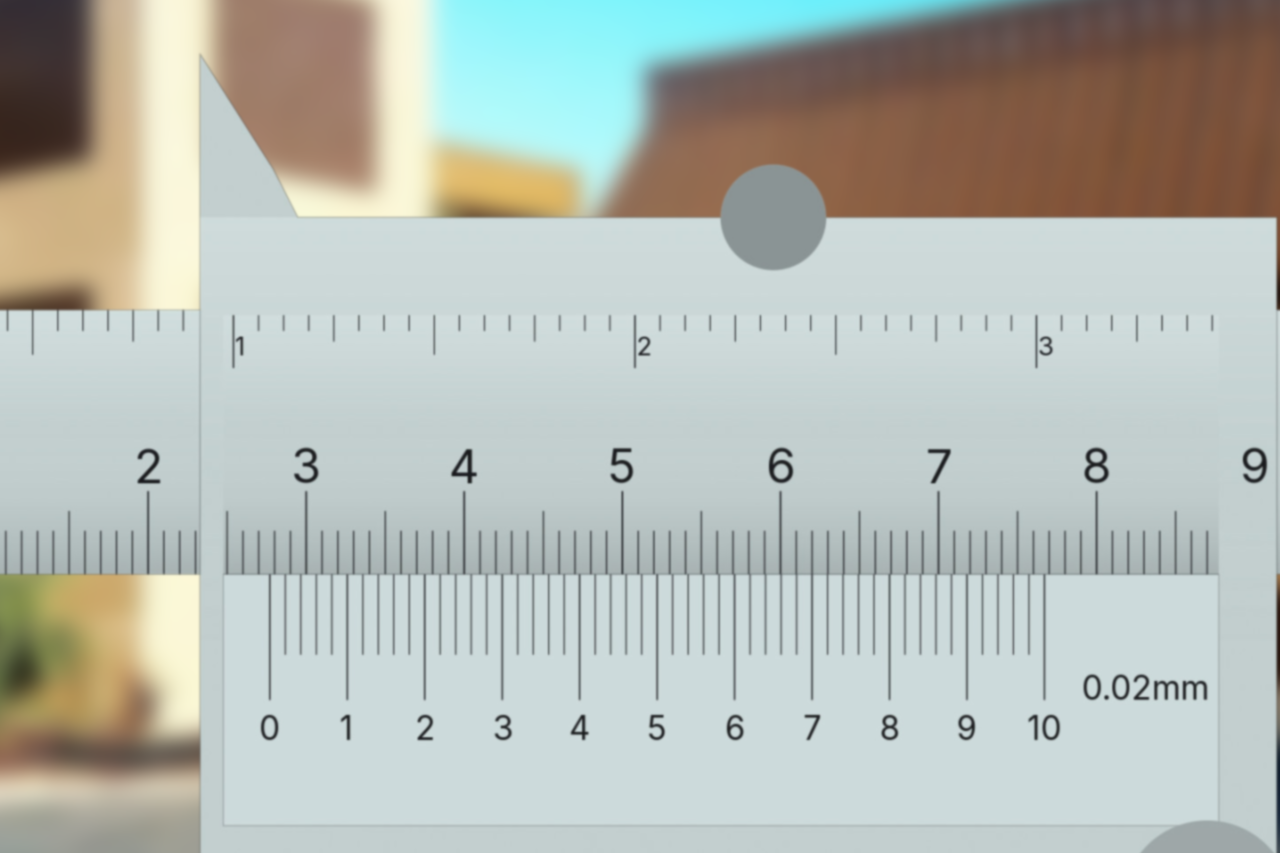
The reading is 27.7 (mm)
